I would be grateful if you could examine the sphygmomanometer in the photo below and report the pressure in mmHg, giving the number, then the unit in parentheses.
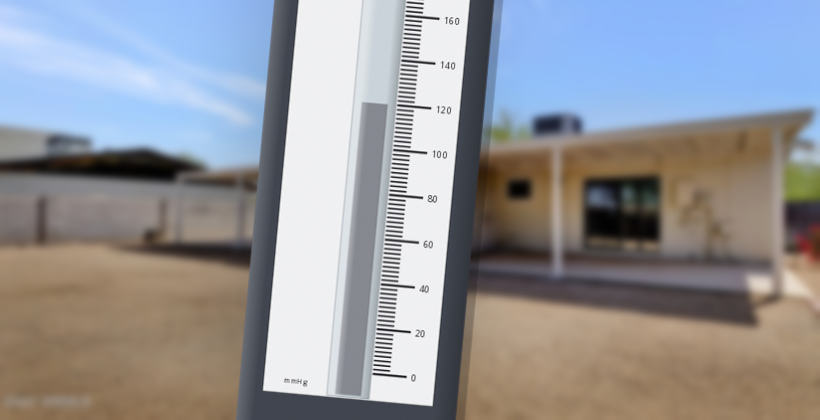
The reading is 120 (mmHg)
